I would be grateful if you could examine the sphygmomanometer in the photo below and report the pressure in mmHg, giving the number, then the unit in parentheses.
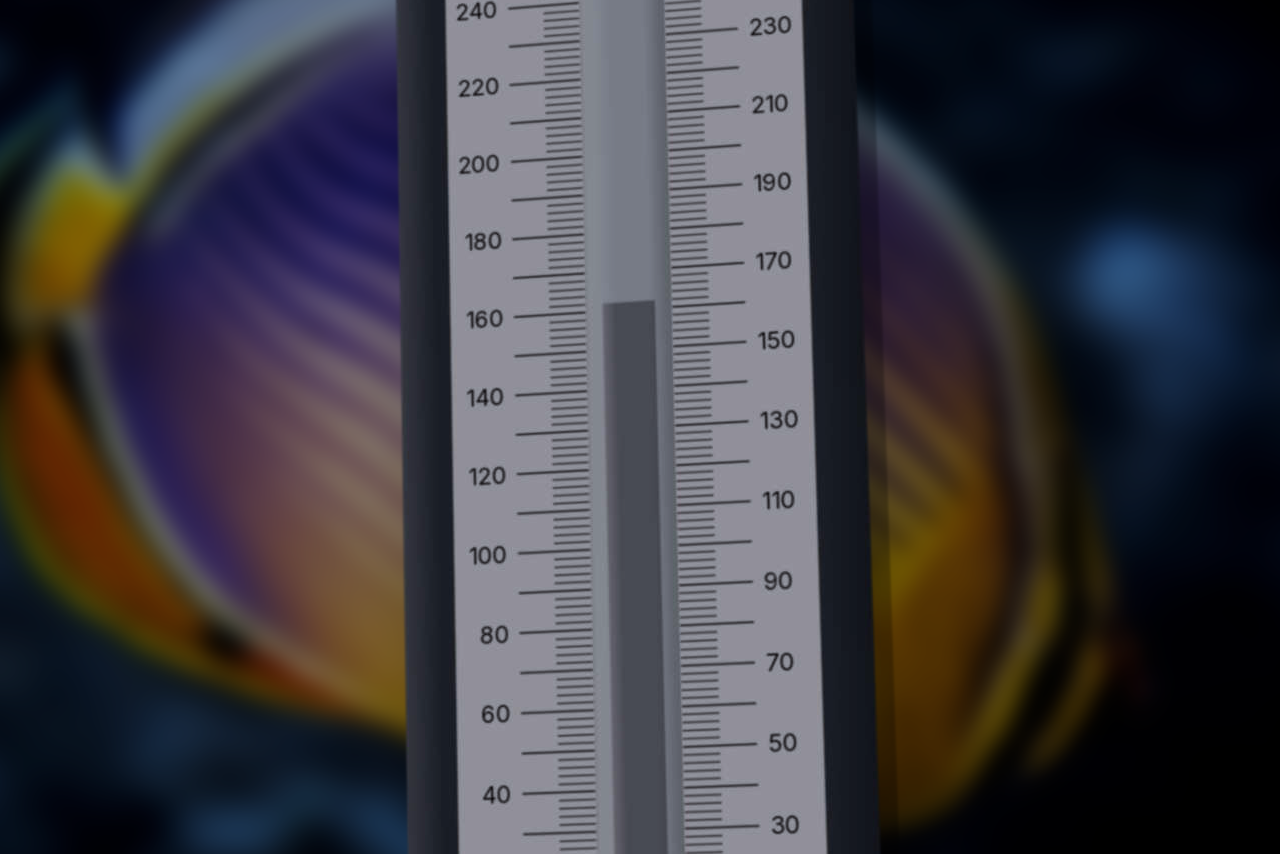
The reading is 162 (mmHg)
